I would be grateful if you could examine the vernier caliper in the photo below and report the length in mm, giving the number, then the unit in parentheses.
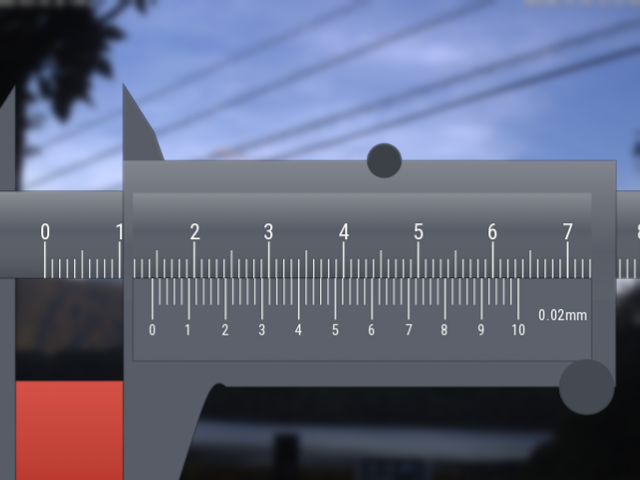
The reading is 14.4 (mm)
